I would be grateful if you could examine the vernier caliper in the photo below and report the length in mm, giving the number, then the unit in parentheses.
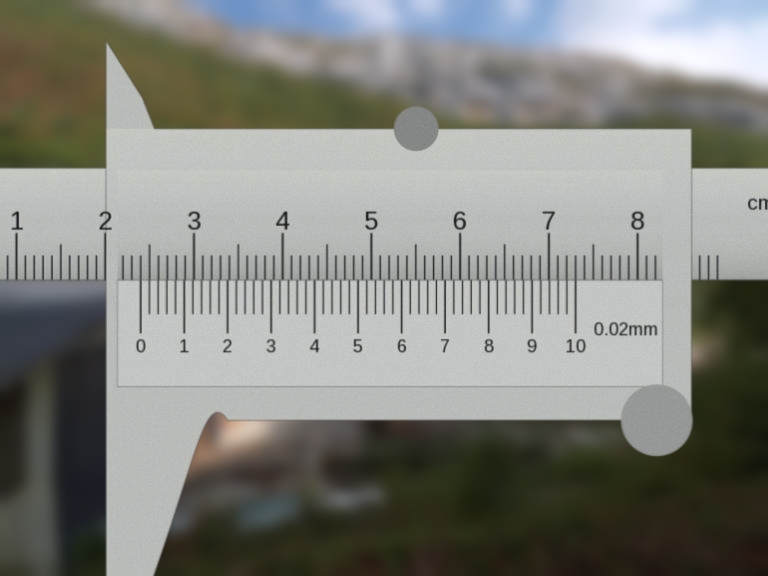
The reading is 24.0 (mm)
